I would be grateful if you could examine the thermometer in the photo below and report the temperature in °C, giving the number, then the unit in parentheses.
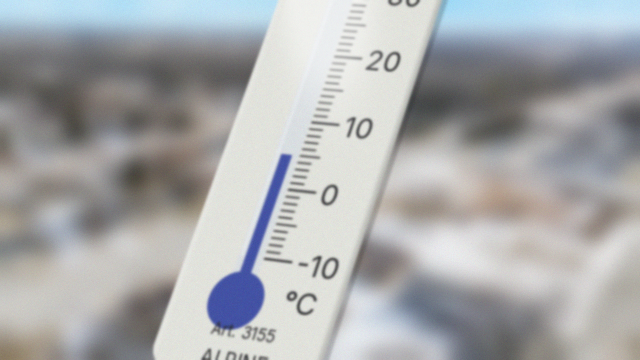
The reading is 5 (°C)
